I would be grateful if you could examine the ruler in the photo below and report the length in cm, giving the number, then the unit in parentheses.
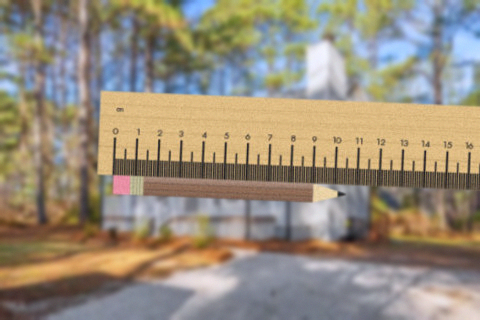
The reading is 10.5 (cm)
